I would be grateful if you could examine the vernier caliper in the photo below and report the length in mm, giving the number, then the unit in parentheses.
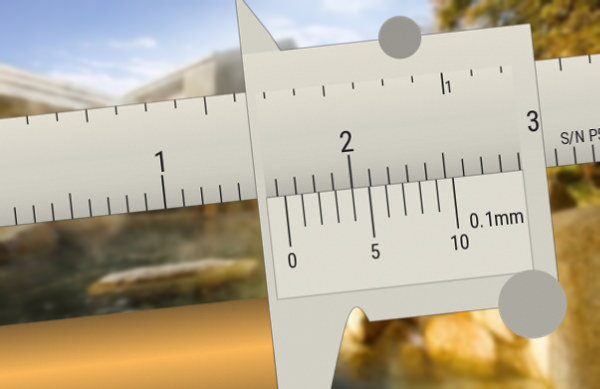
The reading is 16.4 (mm)
